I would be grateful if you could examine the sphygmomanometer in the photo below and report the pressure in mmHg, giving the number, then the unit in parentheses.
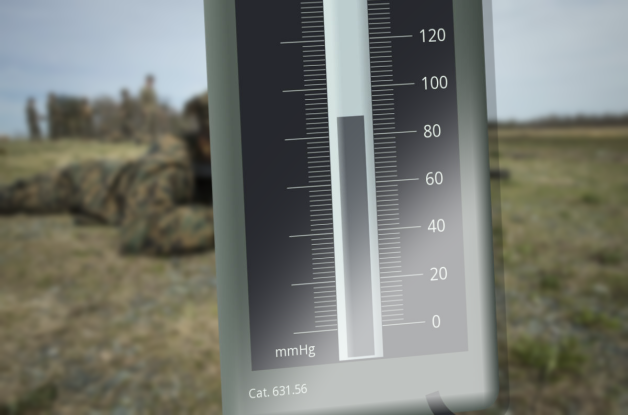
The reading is 88 (mmHg)
